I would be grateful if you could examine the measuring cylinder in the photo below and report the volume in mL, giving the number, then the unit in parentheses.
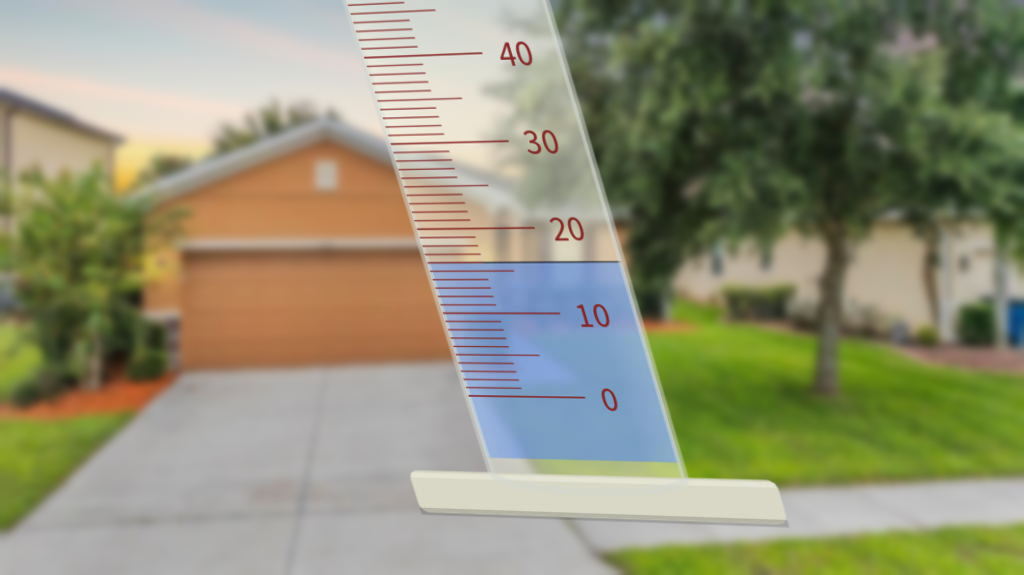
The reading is 16 (mL)
